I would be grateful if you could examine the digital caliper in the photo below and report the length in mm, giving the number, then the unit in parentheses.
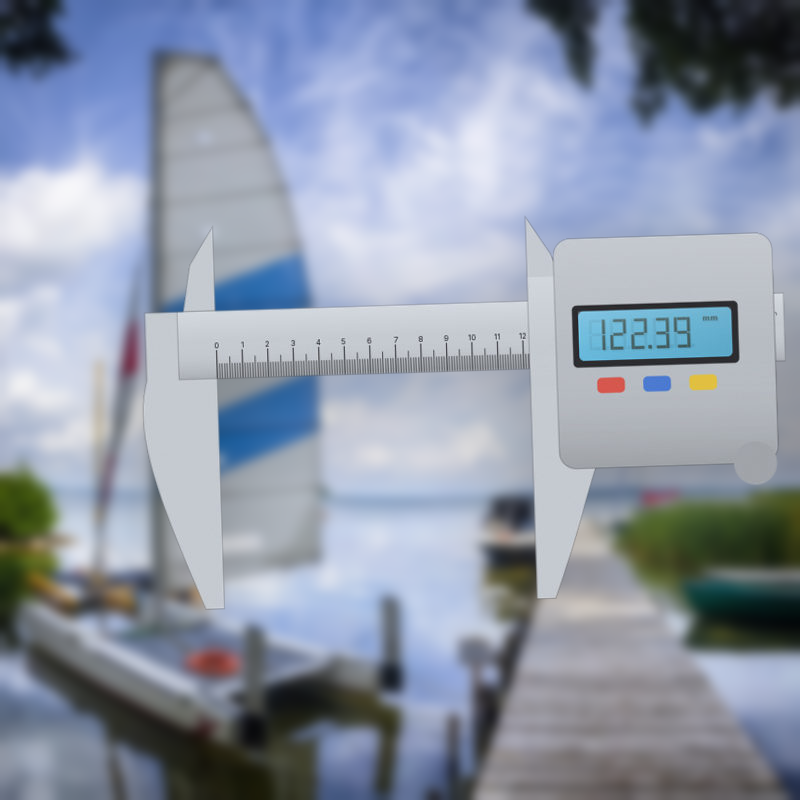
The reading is 122.39 (mm)
